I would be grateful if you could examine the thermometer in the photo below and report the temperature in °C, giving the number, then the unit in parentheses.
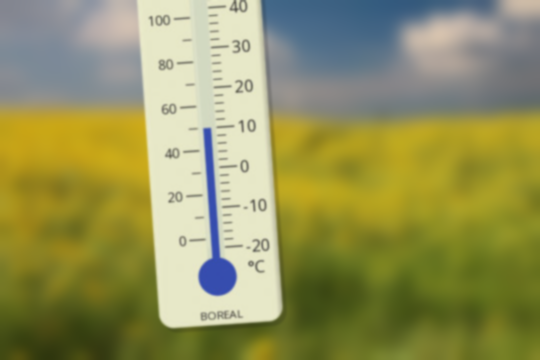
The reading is 10 (°C)
